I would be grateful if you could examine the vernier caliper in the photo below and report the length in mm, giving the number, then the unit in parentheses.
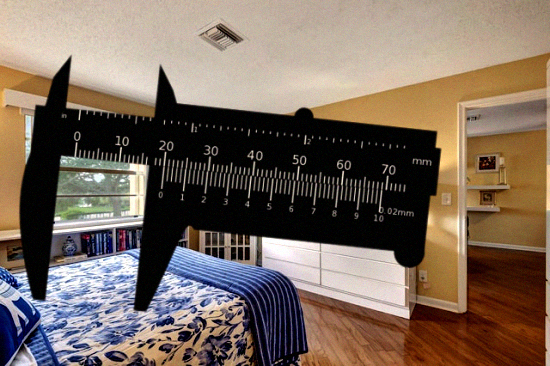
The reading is 20.0 (mm)
